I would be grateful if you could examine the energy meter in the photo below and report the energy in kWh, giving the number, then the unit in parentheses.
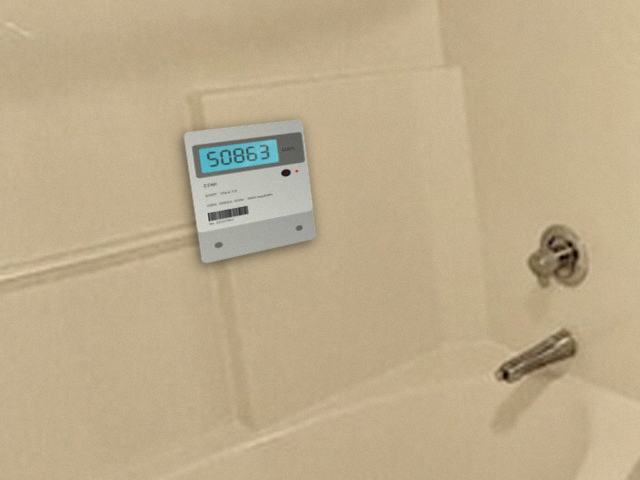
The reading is 50863 (kWh)
